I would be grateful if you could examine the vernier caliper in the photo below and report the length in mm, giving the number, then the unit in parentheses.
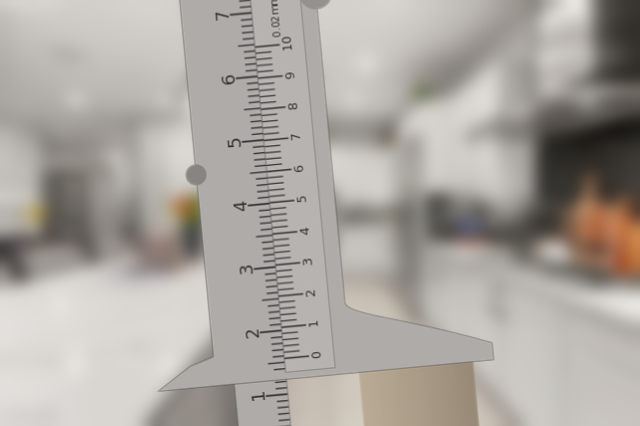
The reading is 15.6 (mm)
